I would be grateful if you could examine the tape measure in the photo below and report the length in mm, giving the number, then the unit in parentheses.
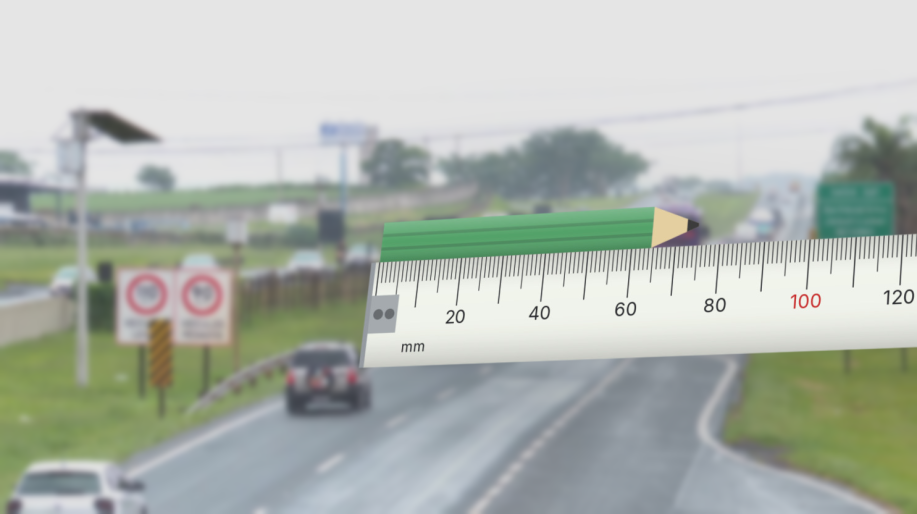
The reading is 75 (mm)
